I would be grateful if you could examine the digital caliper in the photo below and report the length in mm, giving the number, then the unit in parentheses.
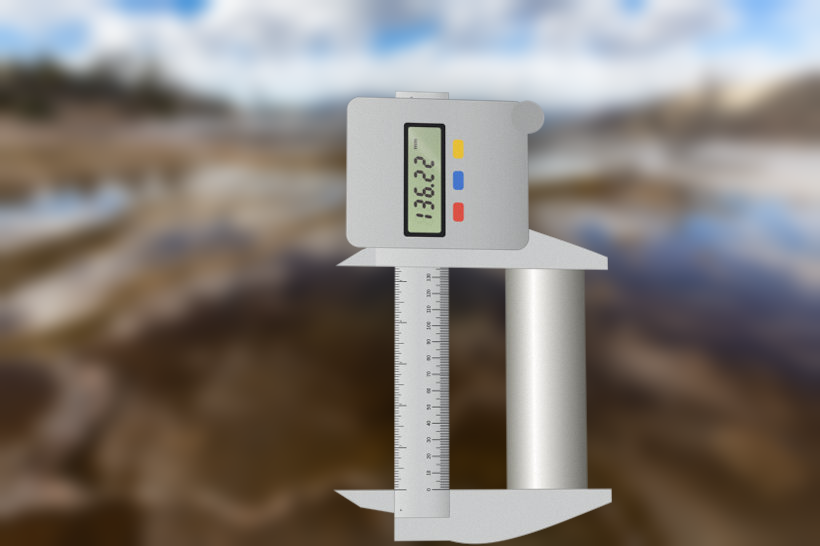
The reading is 136.22 (mm)
